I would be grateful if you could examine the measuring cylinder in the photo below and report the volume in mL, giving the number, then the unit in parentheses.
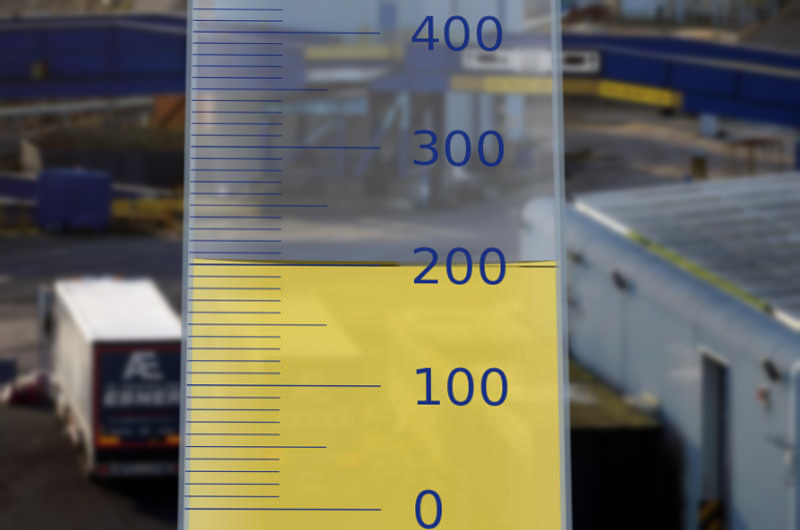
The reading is 200 (mL)
